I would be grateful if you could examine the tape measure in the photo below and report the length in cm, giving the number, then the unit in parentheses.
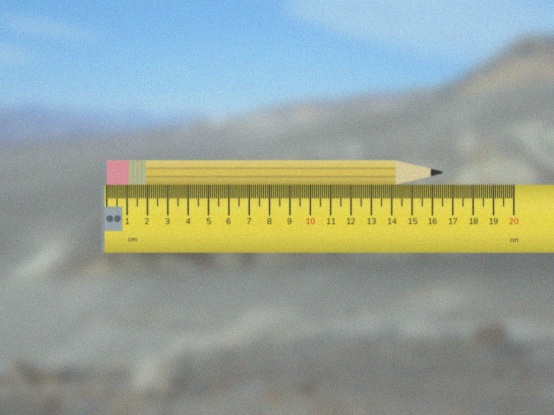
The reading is 16.5 (cm)
